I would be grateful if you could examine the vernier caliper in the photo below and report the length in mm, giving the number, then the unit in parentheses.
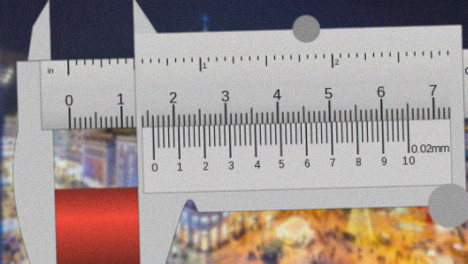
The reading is 16.0 (mm)
